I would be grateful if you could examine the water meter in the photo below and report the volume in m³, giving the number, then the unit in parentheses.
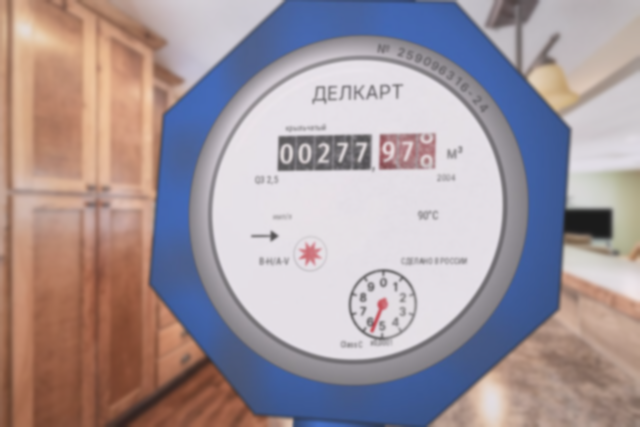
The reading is 277.9785 (m³)
